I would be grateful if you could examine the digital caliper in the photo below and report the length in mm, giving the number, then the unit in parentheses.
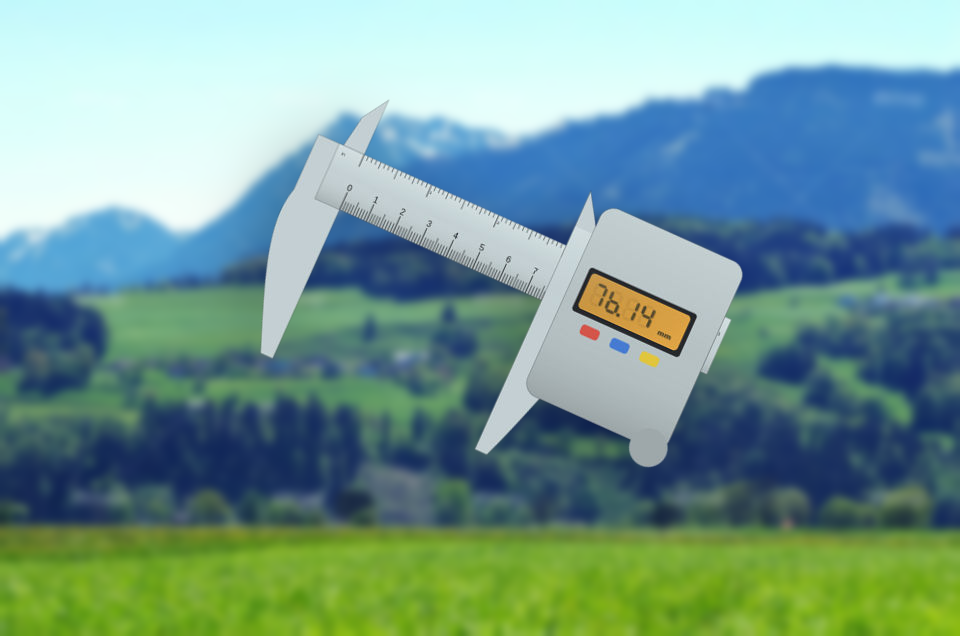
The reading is 76.14 (mm)
